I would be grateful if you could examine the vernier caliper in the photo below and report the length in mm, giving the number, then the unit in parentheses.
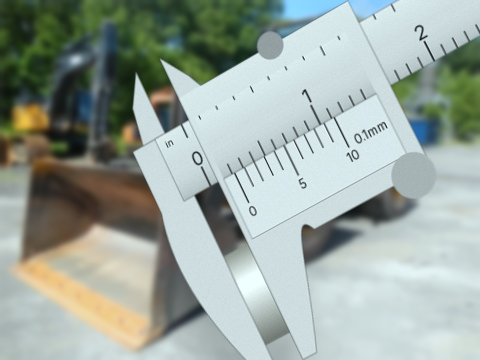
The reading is 2.2 (mm)
